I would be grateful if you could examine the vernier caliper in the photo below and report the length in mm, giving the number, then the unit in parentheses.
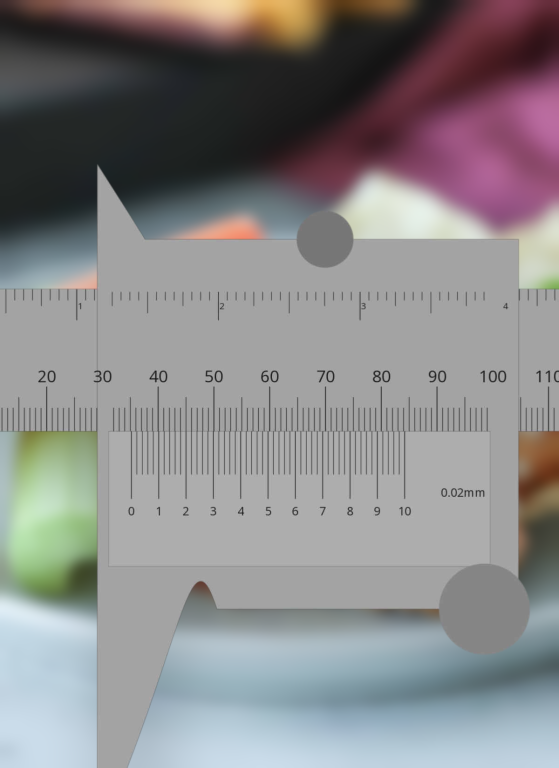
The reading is 35.2 (mm)
